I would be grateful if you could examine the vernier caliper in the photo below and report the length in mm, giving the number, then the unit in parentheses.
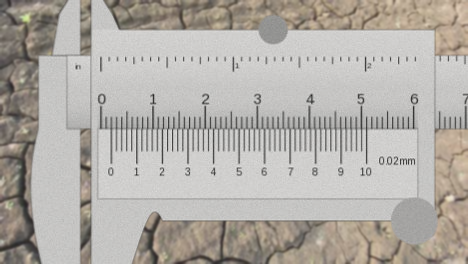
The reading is 2.0 (mm)
